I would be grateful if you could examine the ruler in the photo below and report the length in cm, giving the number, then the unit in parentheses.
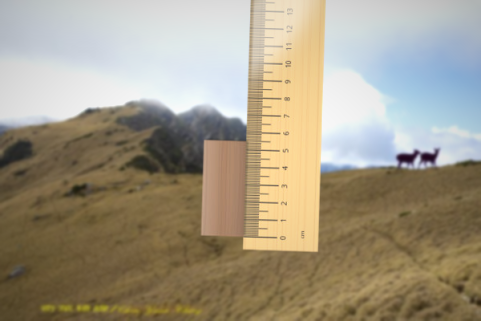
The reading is 5.5 (cm)
